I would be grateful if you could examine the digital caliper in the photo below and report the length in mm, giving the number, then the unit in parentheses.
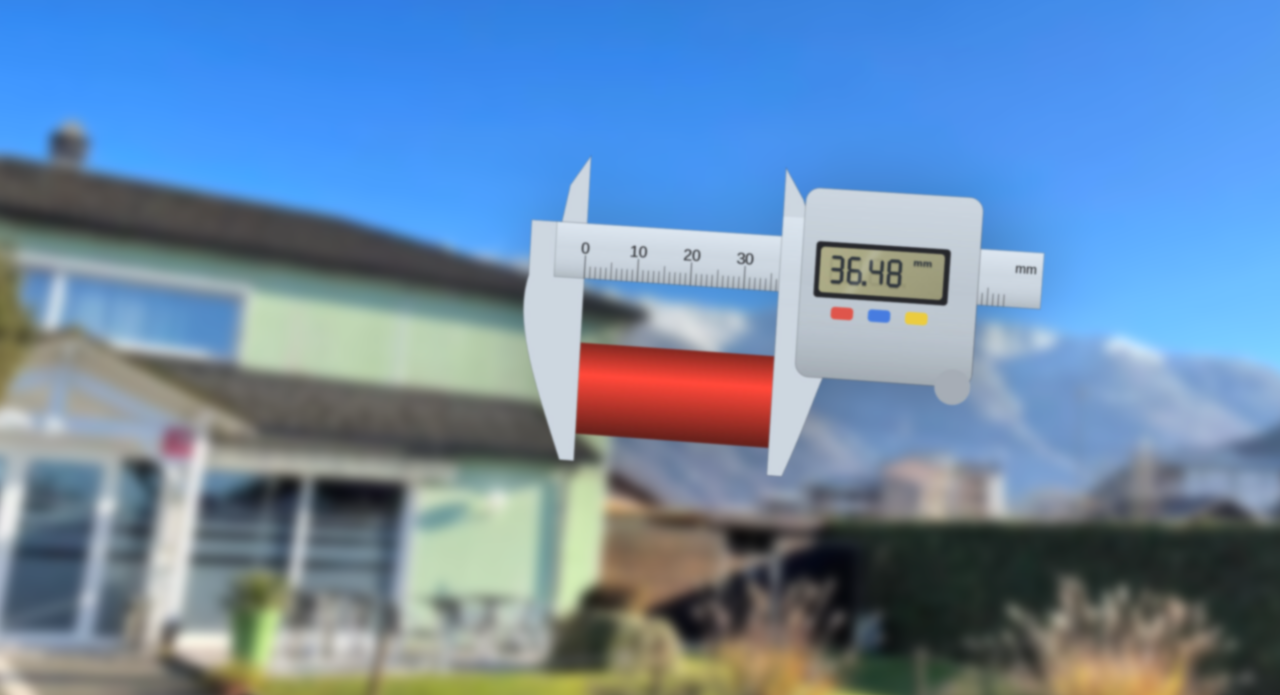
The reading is 36.48 (mm)
